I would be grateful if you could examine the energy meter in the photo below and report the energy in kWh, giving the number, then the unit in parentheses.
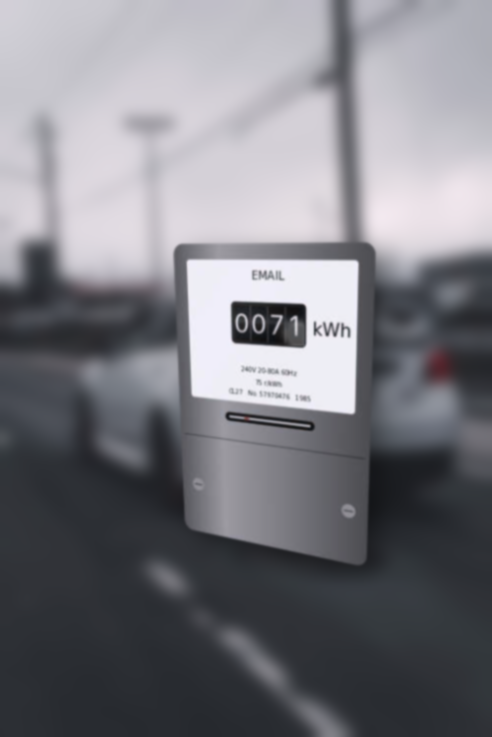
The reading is 71 (kWh)
